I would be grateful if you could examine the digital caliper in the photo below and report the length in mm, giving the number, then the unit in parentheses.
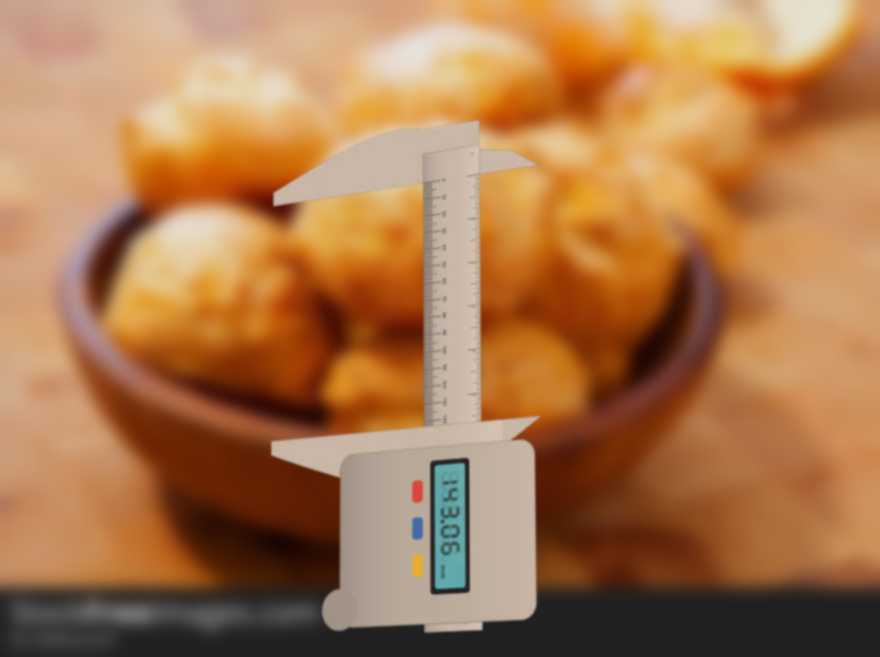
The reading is 143.06 (mm)
